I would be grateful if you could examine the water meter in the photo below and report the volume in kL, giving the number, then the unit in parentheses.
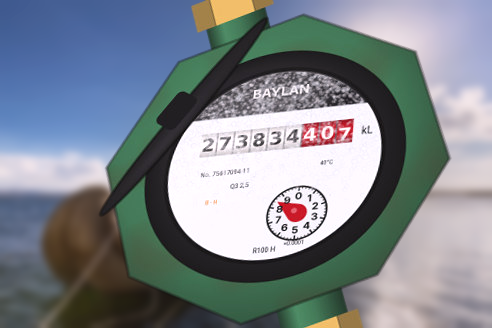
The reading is 273834.4068 (kL)
